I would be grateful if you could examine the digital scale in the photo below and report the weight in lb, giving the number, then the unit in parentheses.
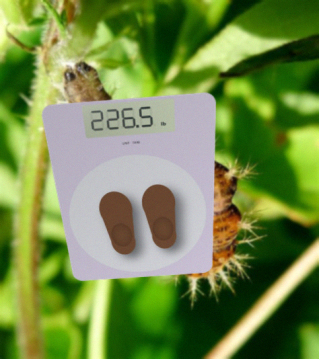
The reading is 226.5 (lb)
